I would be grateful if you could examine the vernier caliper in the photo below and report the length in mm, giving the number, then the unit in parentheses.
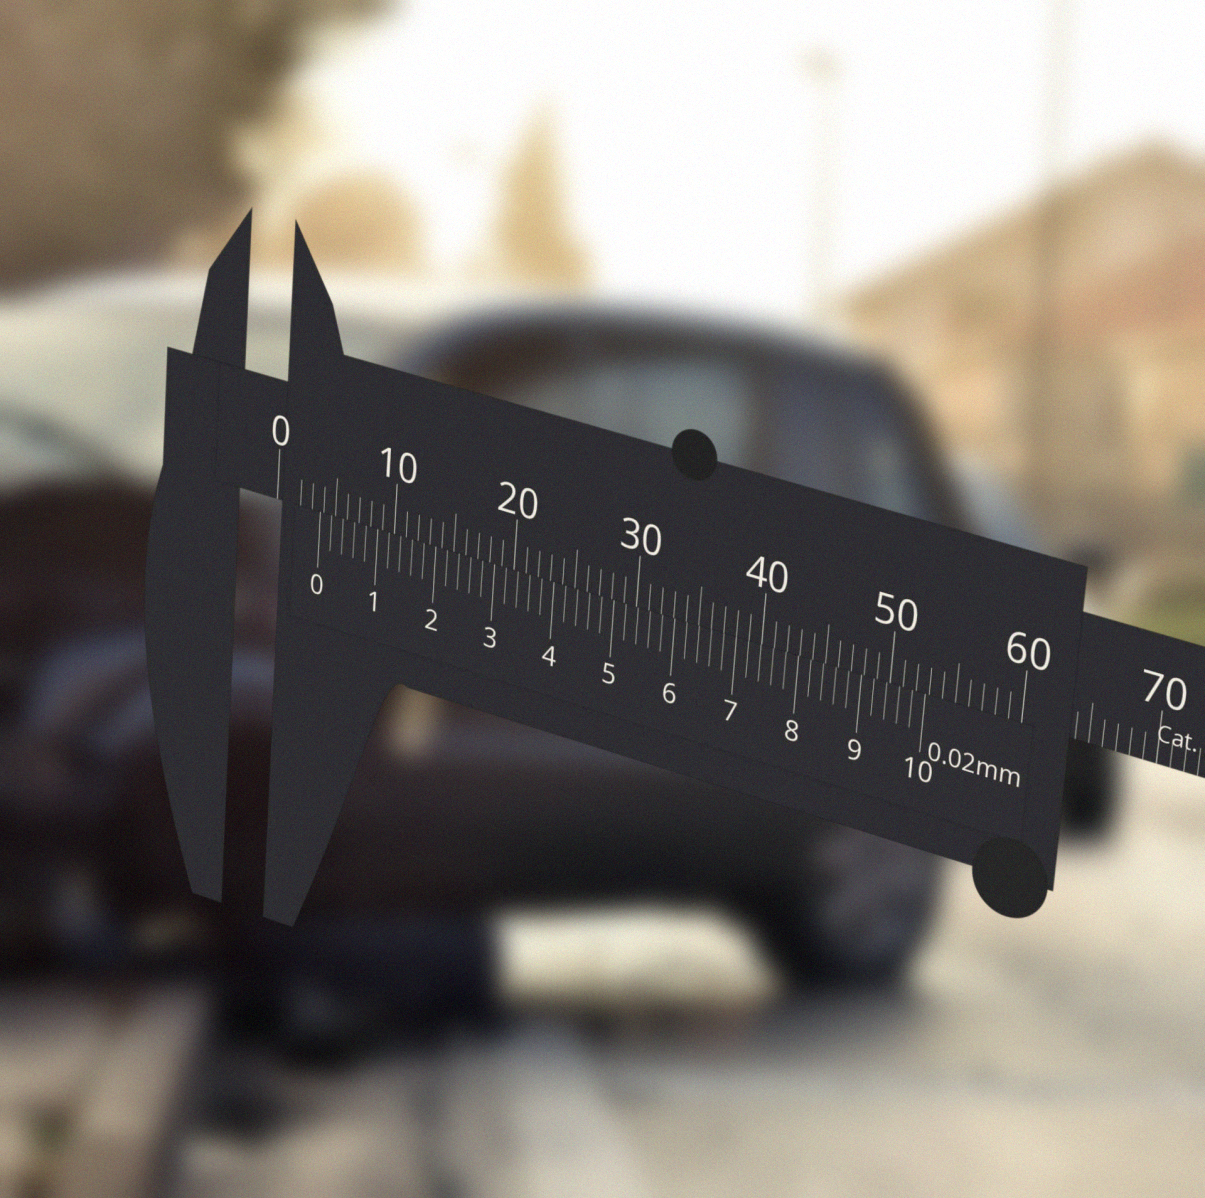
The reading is 3.7 (mm)
